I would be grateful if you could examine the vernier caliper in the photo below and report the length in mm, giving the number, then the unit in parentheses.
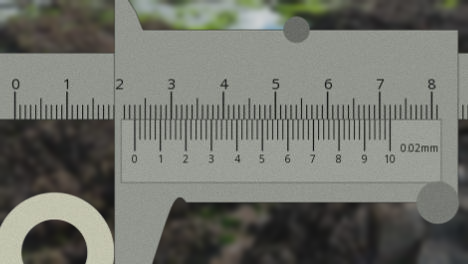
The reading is 23.0 (mm)
